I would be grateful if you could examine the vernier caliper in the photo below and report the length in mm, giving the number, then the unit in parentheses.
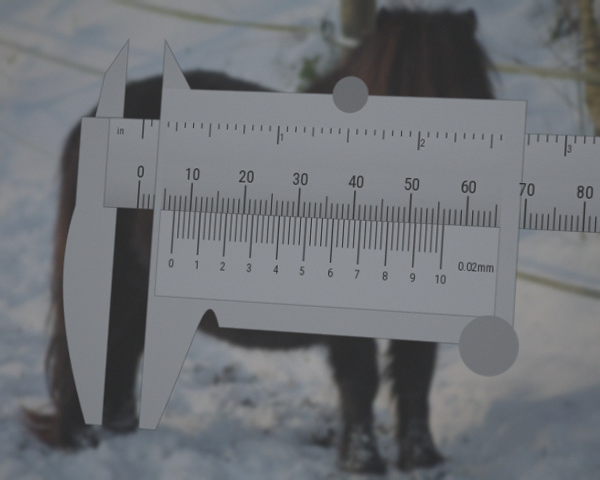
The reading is 7.0 (mm)
